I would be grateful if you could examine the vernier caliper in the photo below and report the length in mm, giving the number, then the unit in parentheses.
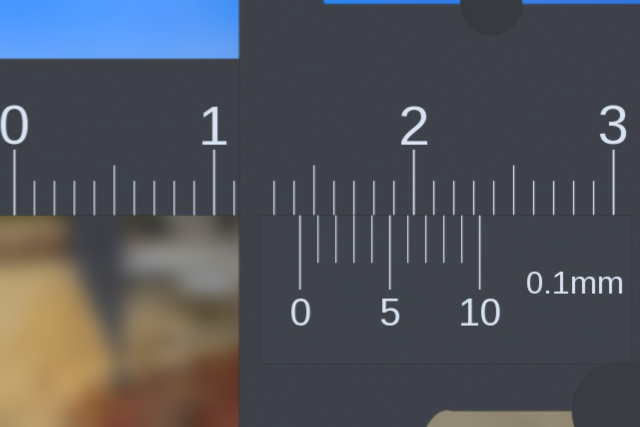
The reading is 14.3 (mm)
